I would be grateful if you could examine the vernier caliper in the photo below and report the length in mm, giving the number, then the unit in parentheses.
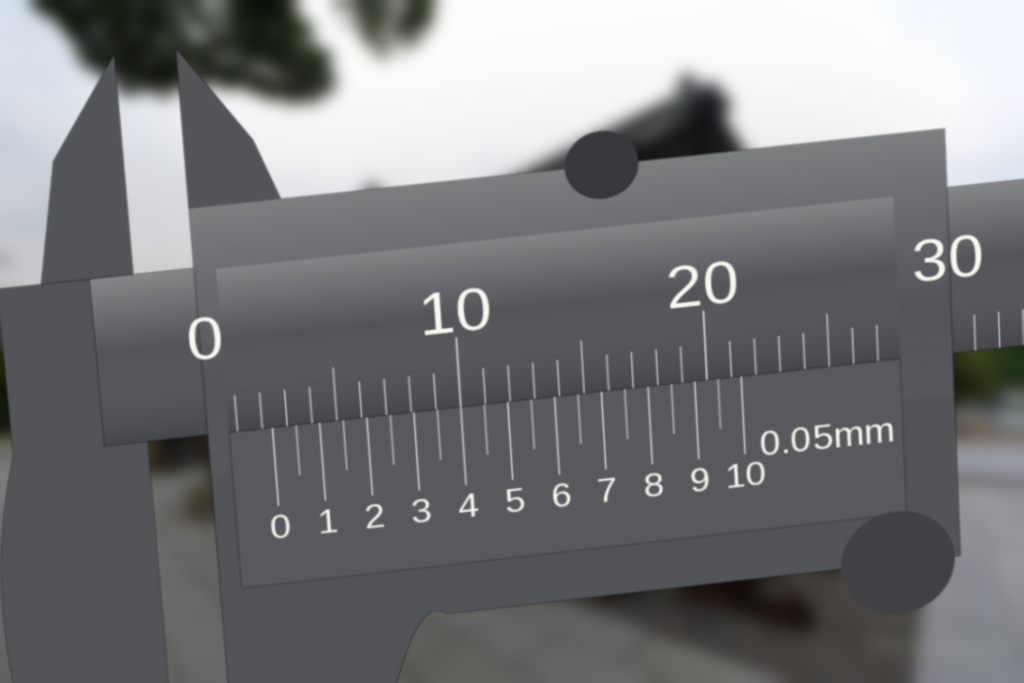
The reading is 2.4 (mm)
